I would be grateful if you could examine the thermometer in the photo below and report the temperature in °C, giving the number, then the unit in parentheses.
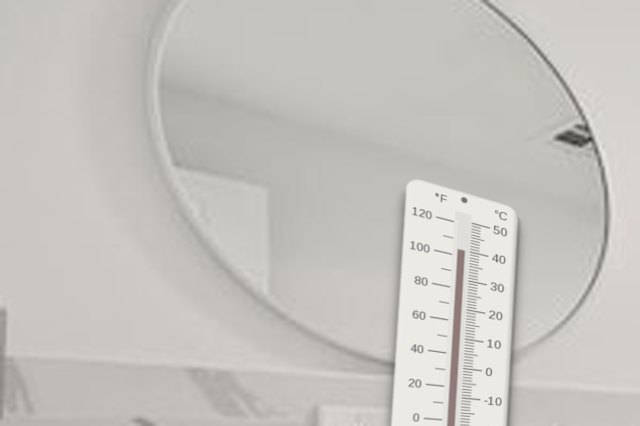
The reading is 40 (°C)
